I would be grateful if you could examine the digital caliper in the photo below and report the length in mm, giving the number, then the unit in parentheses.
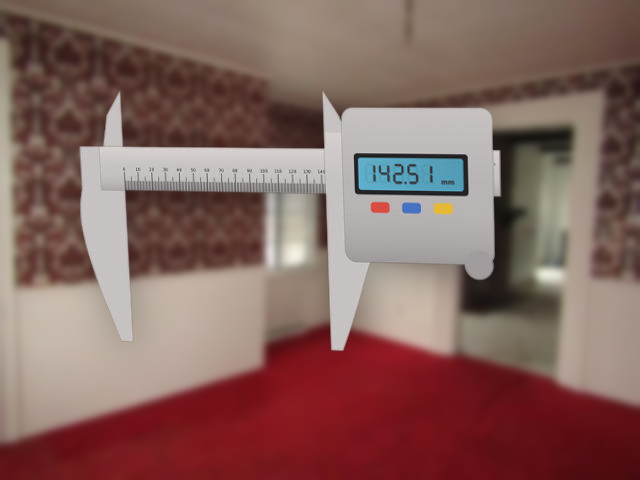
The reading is 142.51 (mm)
